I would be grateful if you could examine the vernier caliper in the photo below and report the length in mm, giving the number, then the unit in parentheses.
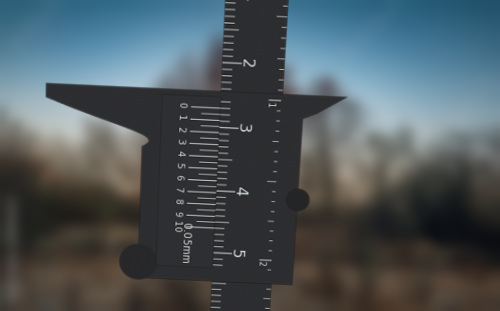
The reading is 27.0 (mm)
